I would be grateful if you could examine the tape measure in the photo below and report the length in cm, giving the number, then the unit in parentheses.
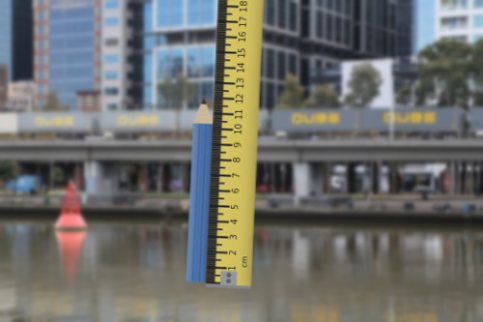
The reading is 12 (cm)
